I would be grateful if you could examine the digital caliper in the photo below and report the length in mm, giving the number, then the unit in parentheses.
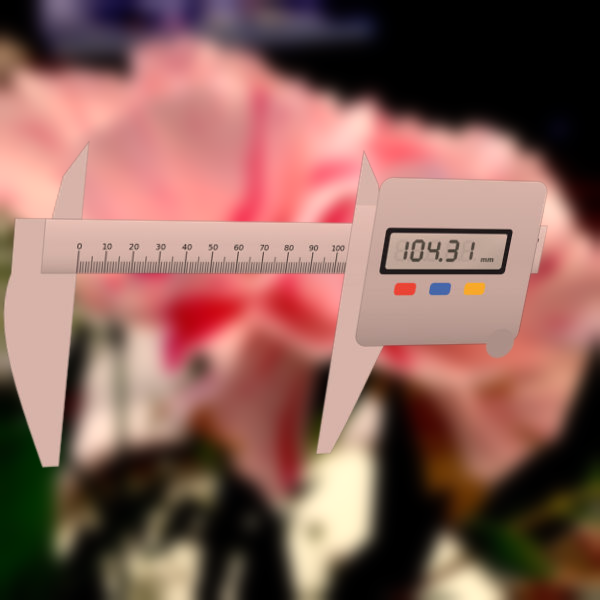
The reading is 104.31 (mm)
